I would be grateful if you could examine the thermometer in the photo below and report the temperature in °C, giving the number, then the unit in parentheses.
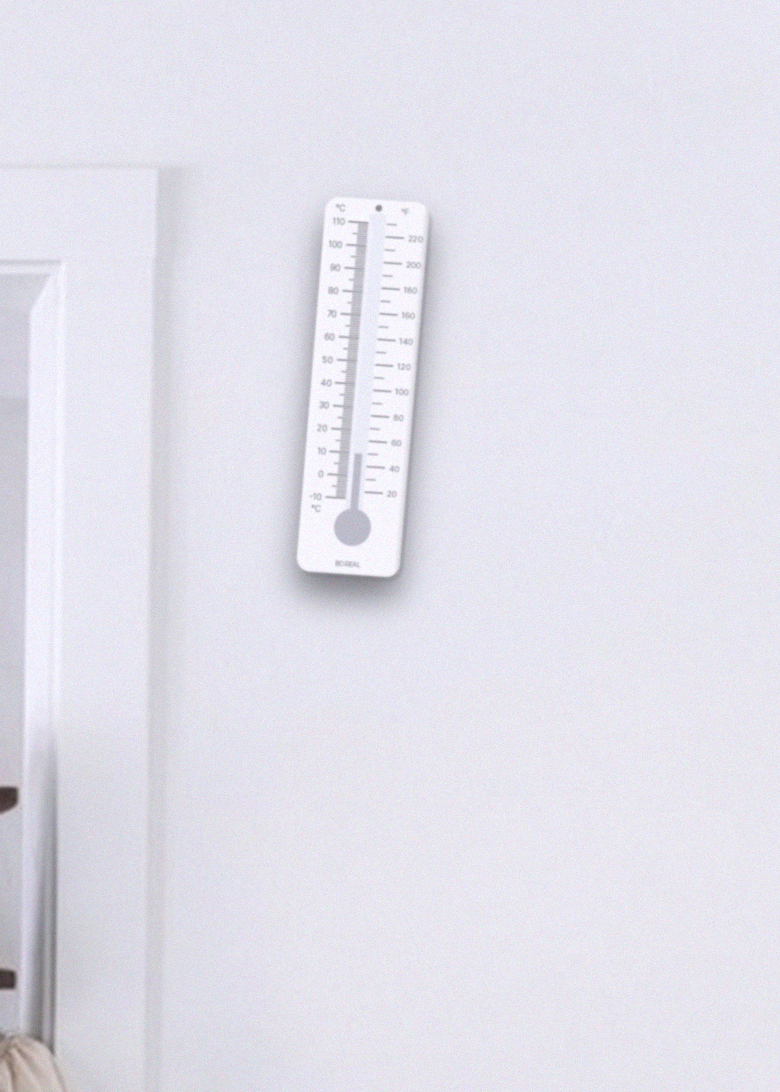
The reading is 10 (°C)
